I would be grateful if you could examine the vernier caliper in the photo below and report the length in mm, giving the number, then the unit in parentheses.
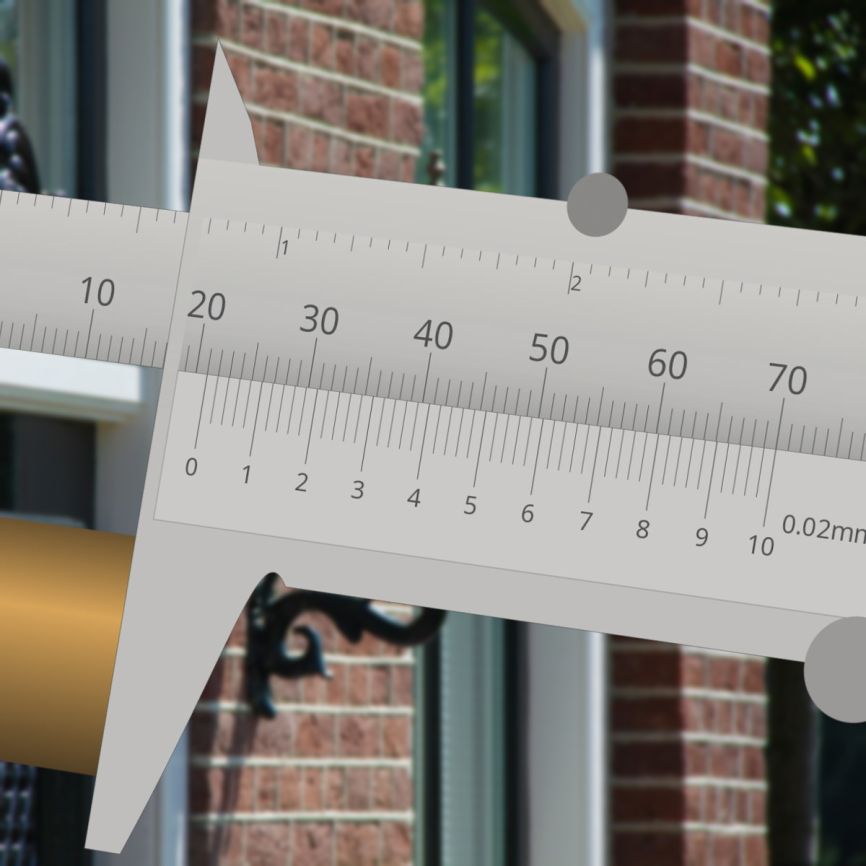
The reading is 21.0 (mm)
